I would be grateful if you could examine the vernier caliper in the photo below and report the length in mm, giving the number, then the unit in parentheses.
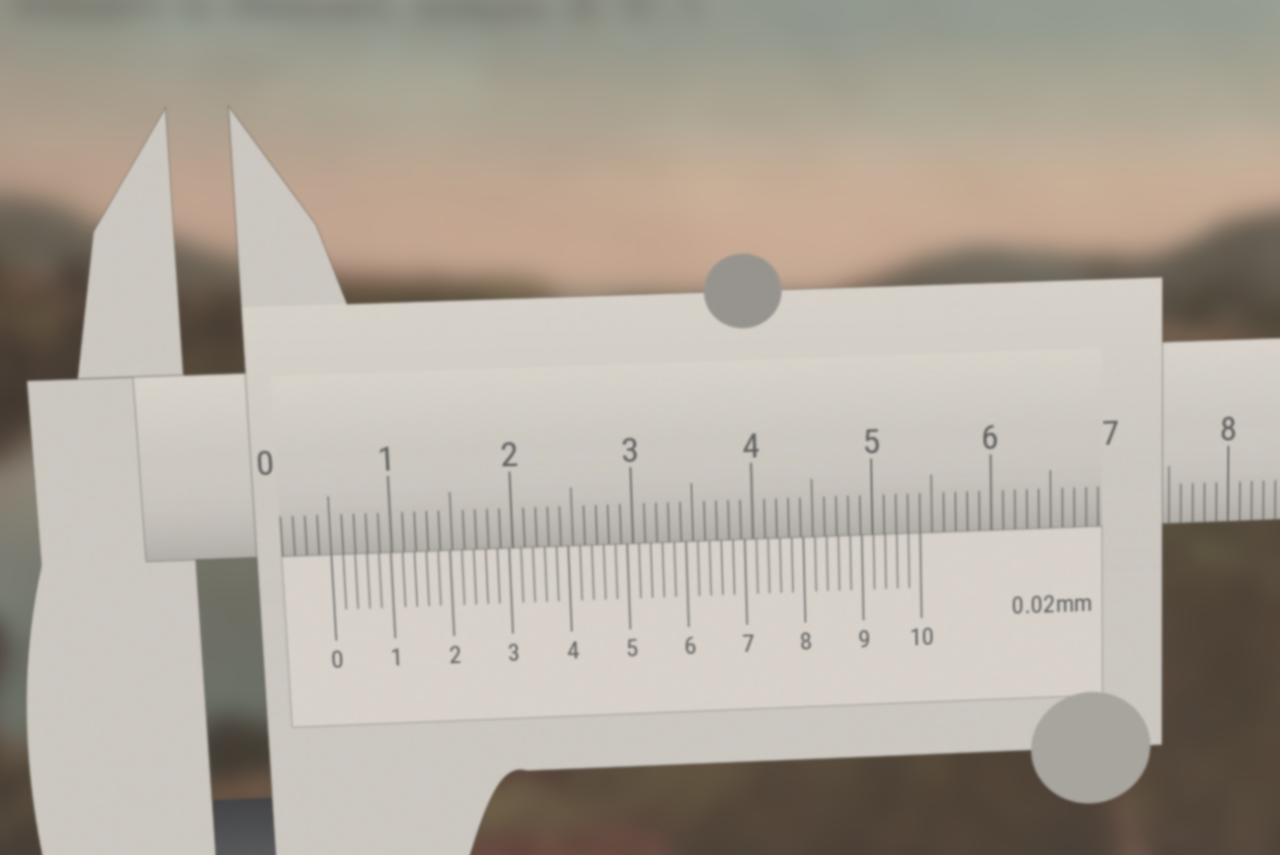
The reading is 5.0 (mm)
